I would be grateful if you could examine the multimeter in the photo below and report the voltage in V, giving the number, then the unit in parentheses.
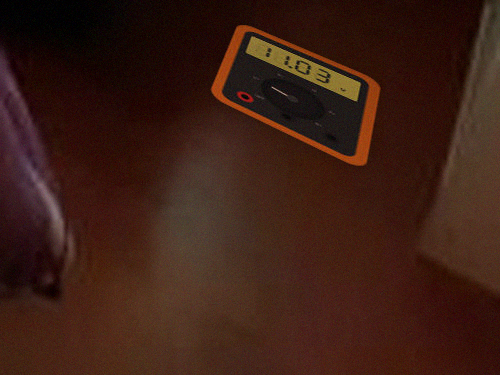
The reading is 11.03 (V)
